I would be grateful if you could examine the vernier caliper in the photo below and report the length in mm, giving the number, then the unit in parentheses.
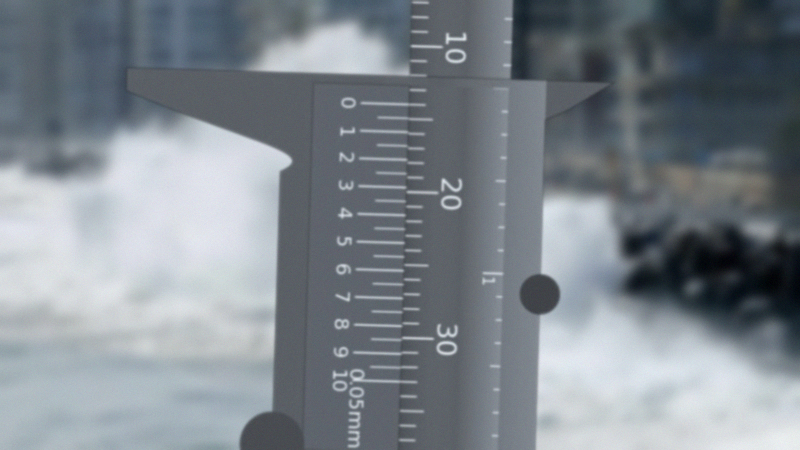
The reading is 14.0 (mm)
